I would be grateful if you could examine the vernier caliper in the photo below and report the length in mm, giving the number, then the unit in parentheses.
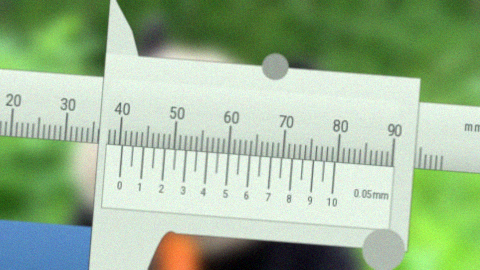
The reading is 40.5 (mm)
